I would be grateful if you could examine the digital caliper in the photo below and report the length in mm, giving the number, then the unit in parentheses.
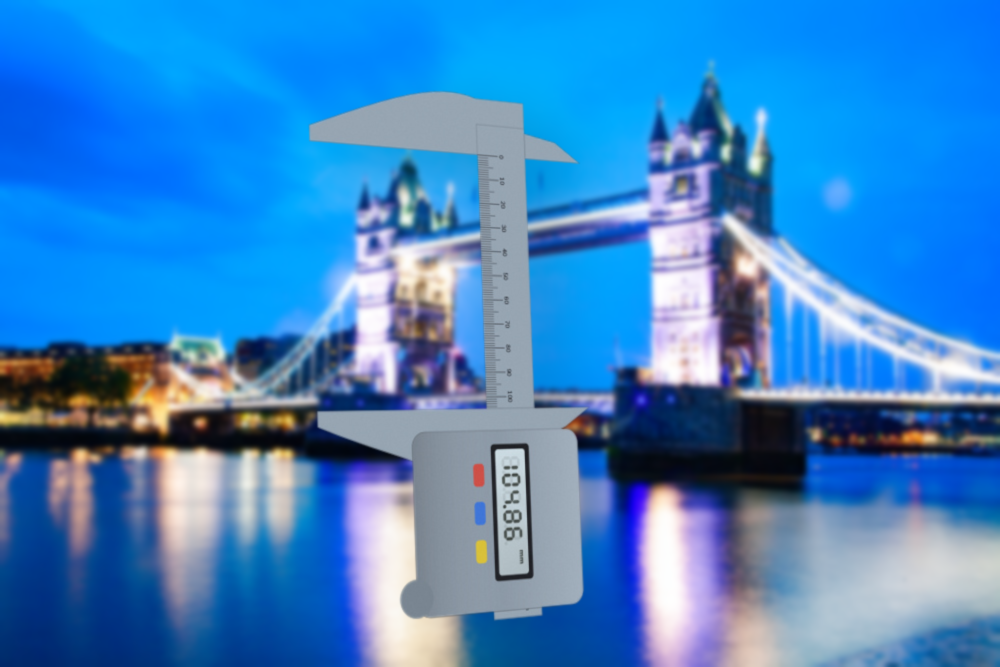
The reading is 104.86 (mm)
